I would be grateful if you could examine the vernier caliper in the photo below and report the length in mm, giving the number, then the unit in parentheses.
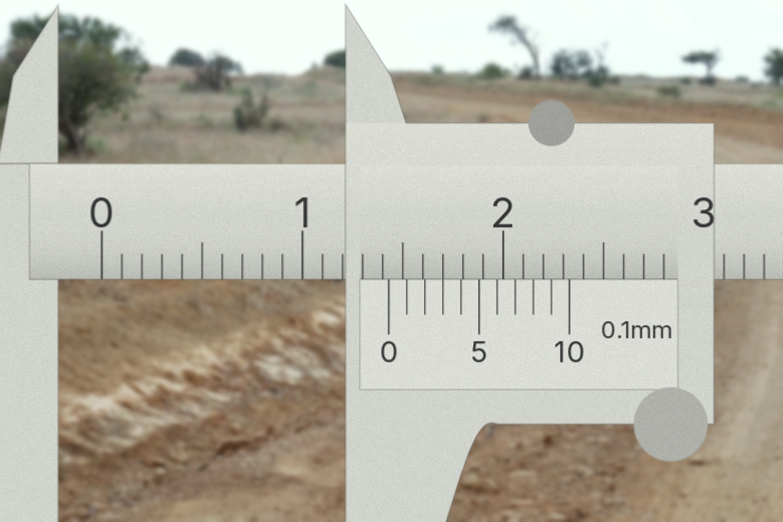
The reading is 14.3 (mm)
